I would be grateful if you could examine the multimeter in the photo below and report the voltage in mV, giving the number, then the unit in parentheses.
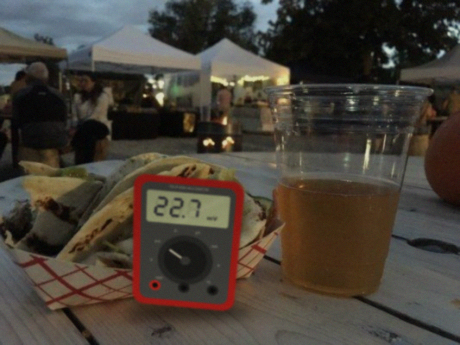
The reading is 22.7 (mV)
